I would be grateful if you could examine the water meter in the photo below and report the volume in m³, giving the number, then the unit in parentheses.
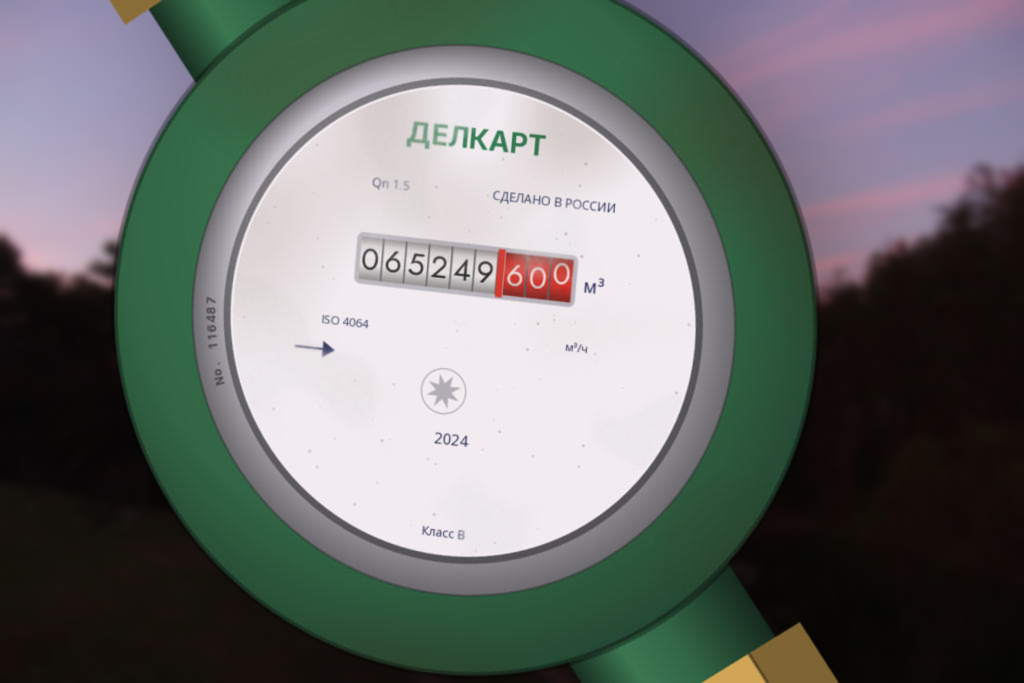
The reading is 65249.600 (m³)
